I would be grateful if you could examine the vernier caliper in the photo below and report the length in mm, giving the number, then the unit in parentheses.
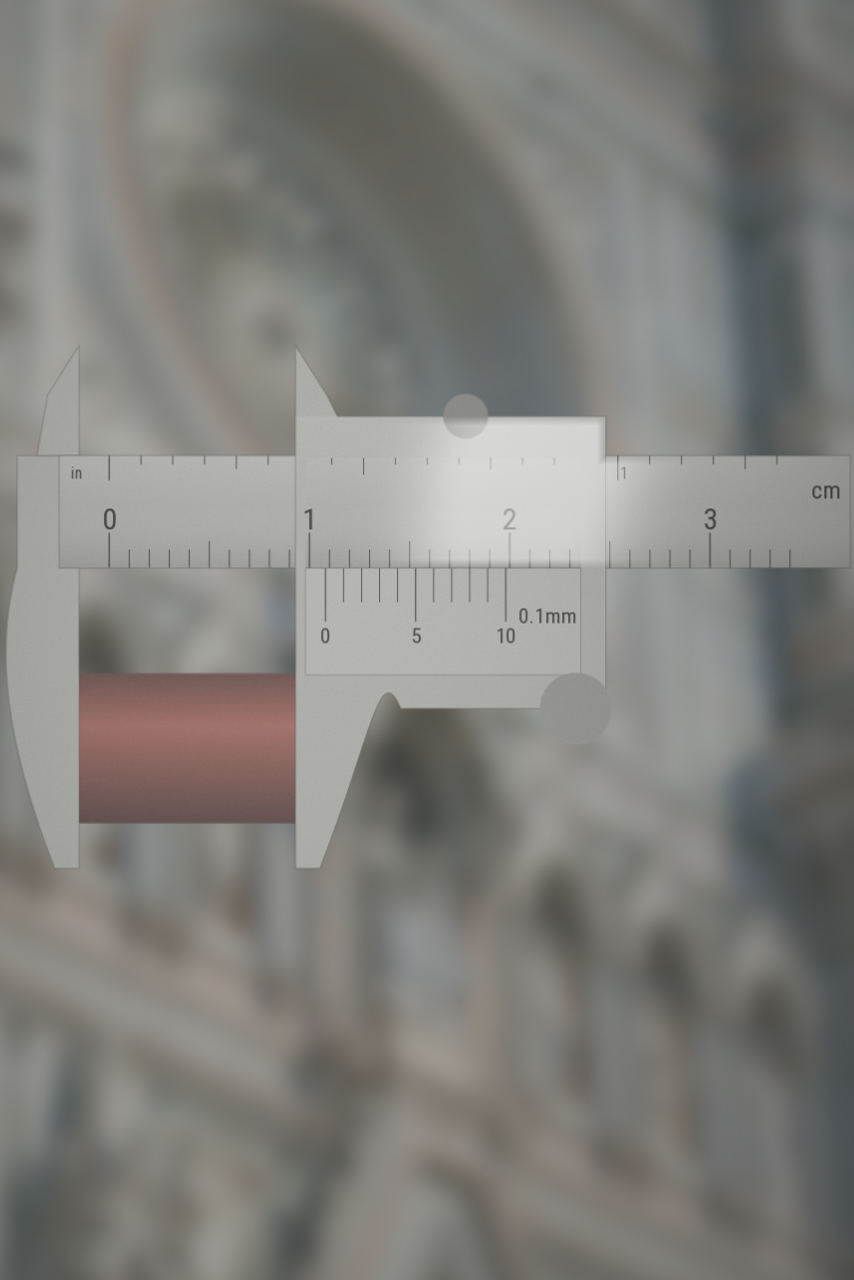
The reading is 10.8 (mm)
